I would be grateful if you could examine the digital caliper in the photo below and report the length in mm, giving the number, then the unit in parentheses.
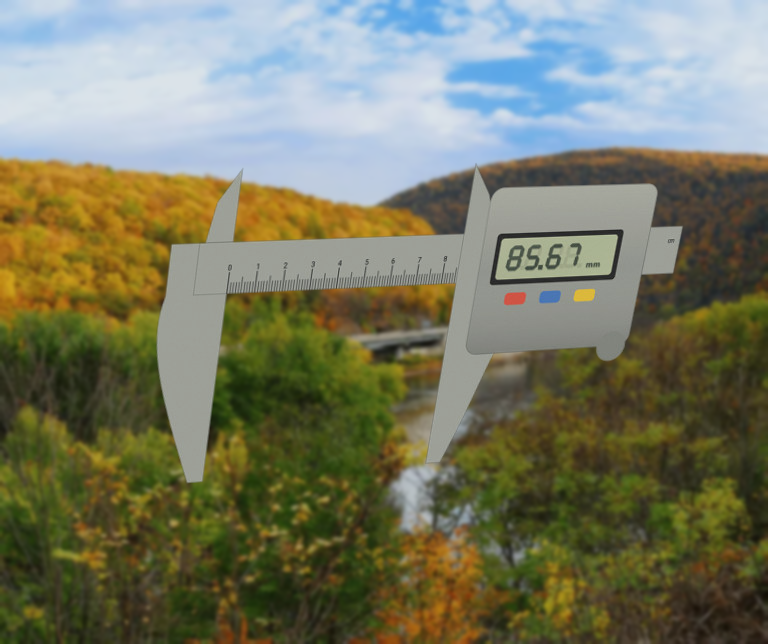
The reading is 85.67 (mm)
